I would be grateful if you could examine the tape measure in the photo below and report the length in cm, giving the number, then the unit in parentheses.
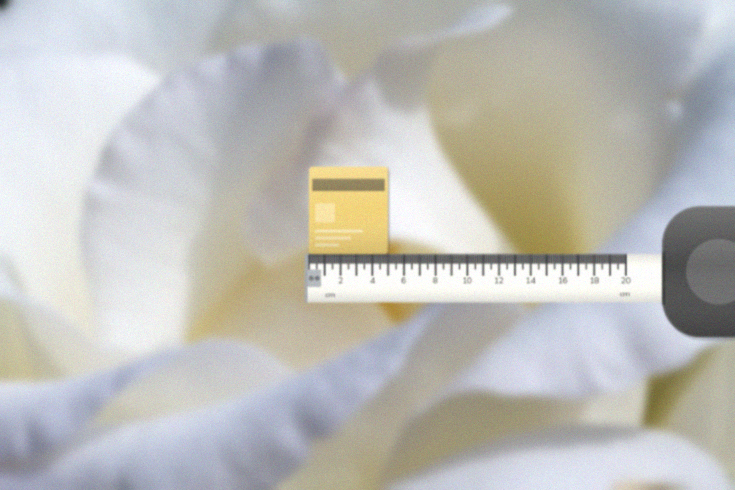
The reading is 5 (cm)
